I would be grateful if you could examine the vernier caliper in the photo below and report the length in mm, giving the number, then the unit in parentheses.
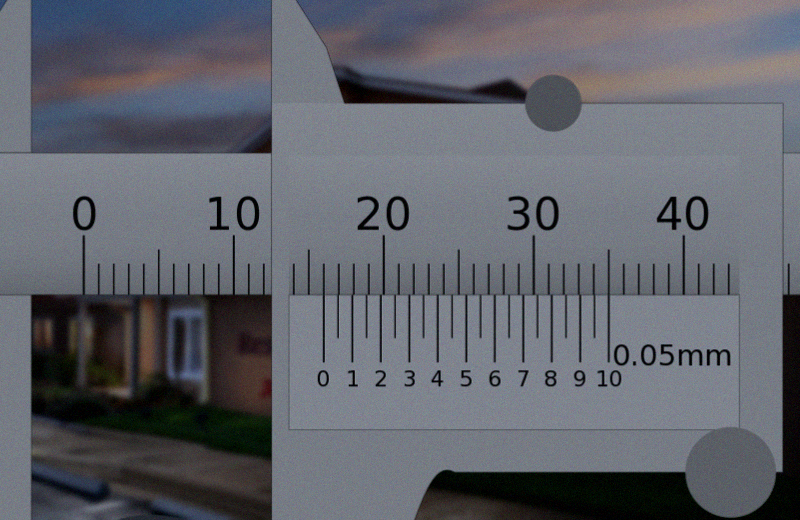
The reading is 16.0 (mm)
